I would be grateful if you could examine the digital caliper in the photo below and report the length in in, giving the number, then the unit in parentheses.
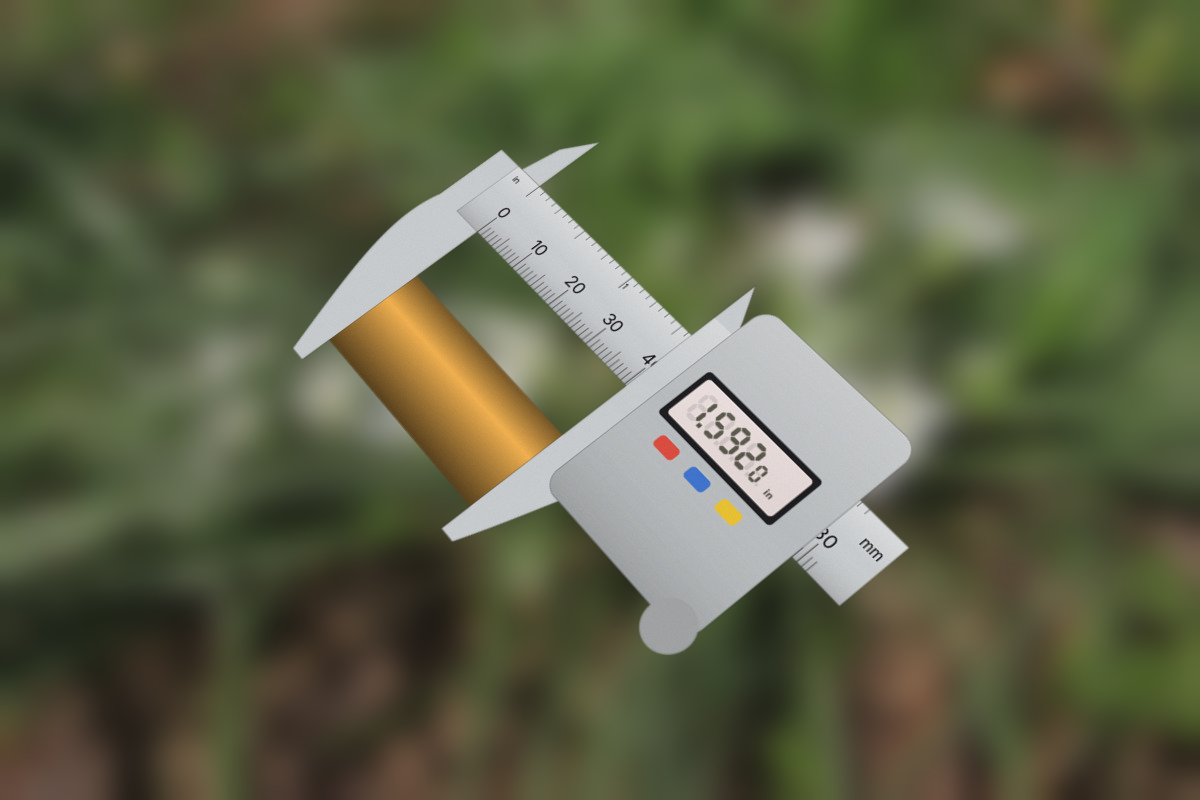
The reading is 1.5920 (in)
